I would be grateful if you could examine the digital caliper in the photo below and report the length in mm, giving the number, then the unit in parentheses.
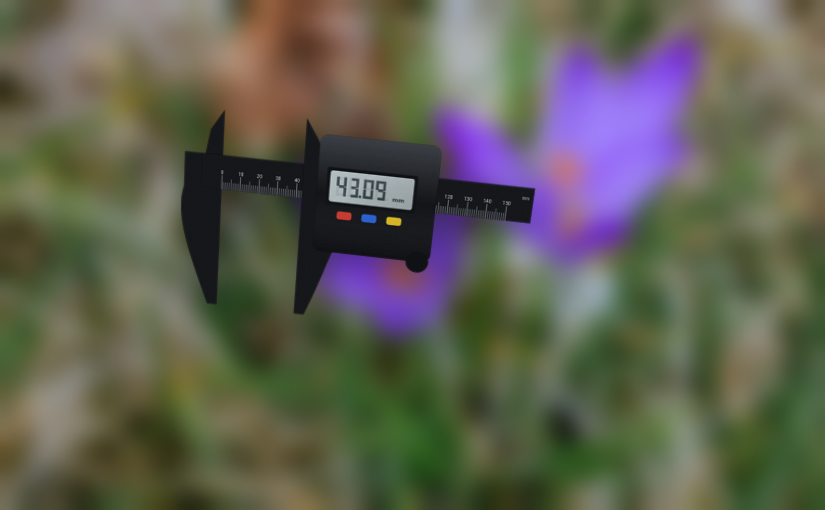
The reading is 43.09 (mm)
